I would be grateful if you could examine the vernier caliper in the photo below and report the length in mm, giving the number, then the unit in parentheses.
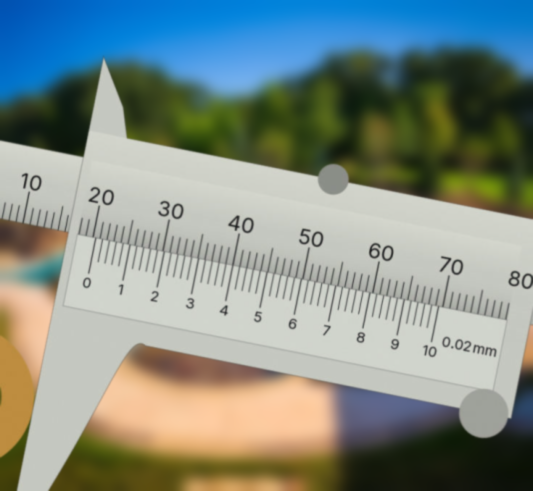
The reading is 20.4 (mm)
